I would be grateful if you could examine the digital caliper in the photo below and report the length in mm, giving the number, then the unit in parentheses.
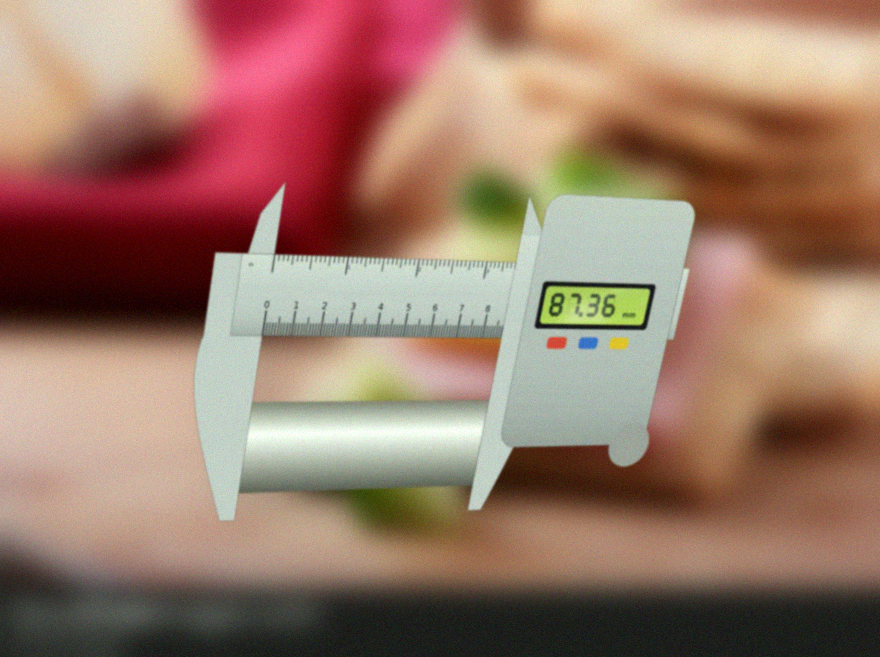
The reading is 87.36 (mm)
